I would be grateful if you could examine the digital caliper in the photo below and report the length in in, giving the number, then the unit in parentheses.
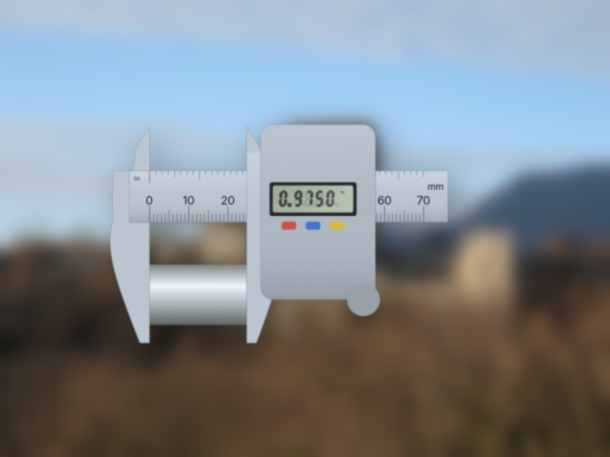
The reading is 0.9750 (in)
